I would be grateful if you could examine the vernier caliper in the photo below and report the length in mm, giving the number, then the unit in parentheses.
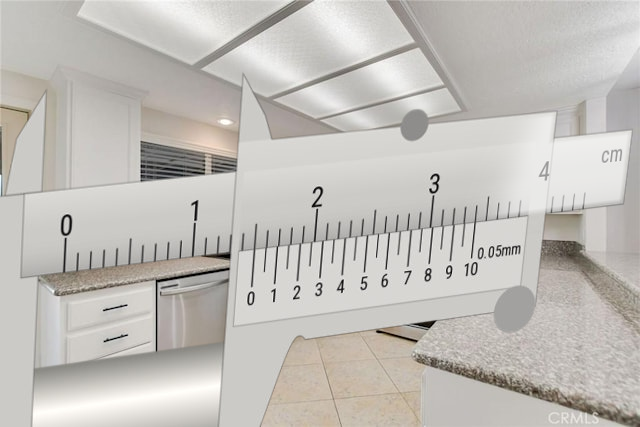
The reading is 15.0 (mm)
